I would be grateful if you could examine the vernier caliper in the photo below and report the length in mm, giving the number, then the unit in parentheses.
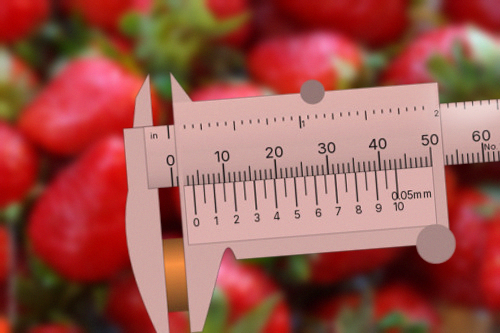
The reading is 4.0 (mm)
